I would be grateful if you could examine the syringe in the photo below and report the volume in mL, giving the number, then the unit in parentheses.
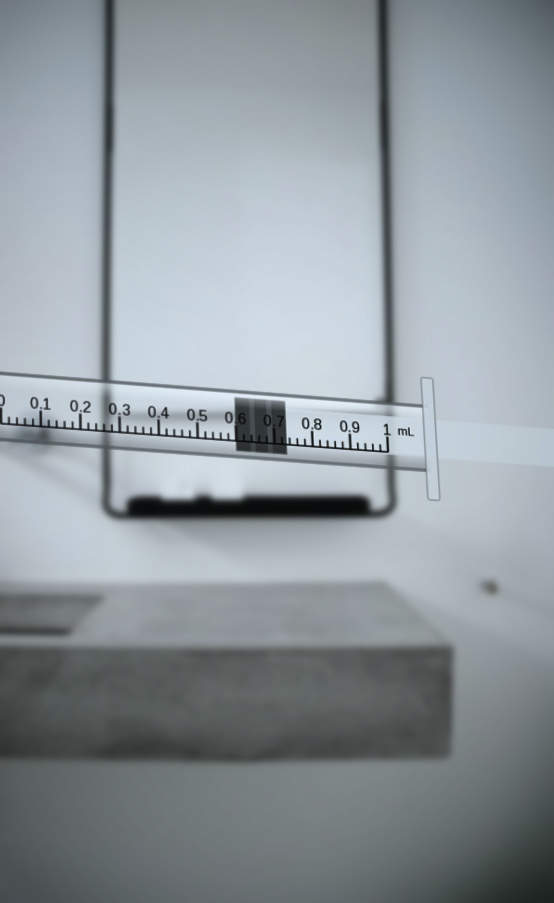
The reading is 0.6 (mL)
